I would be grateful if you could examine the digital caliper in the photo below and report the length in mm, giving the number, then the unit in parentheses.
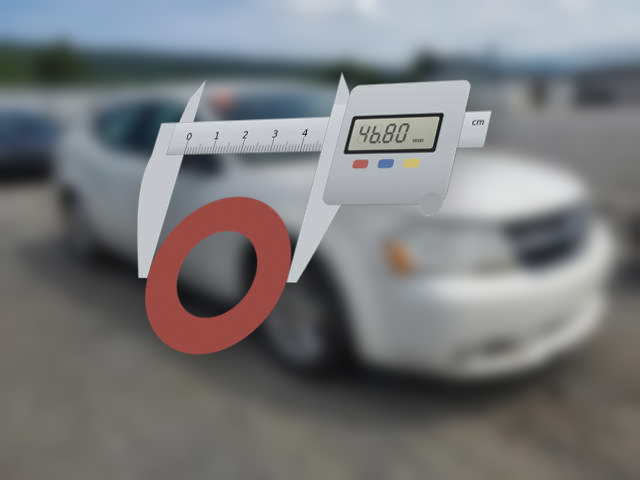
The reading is 46.80 (mm)
